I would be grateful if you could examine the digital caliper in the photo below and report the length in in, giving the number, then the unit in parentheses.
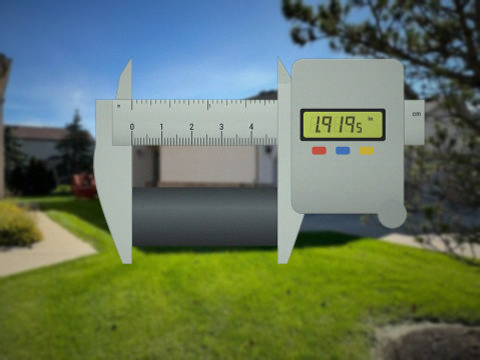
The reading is 1.9195 (in)
